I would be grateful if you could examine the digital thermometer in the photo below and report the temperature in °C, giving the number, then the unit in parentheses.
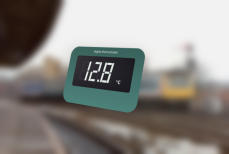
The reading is 12.8 (°C)
